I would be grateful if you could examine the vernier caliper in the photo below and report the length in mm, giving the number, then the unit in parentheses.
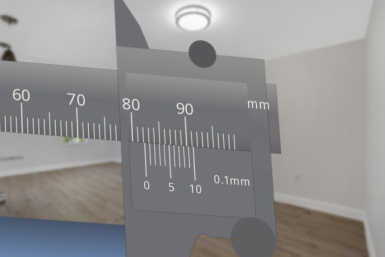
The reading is 82.2 (mm)
